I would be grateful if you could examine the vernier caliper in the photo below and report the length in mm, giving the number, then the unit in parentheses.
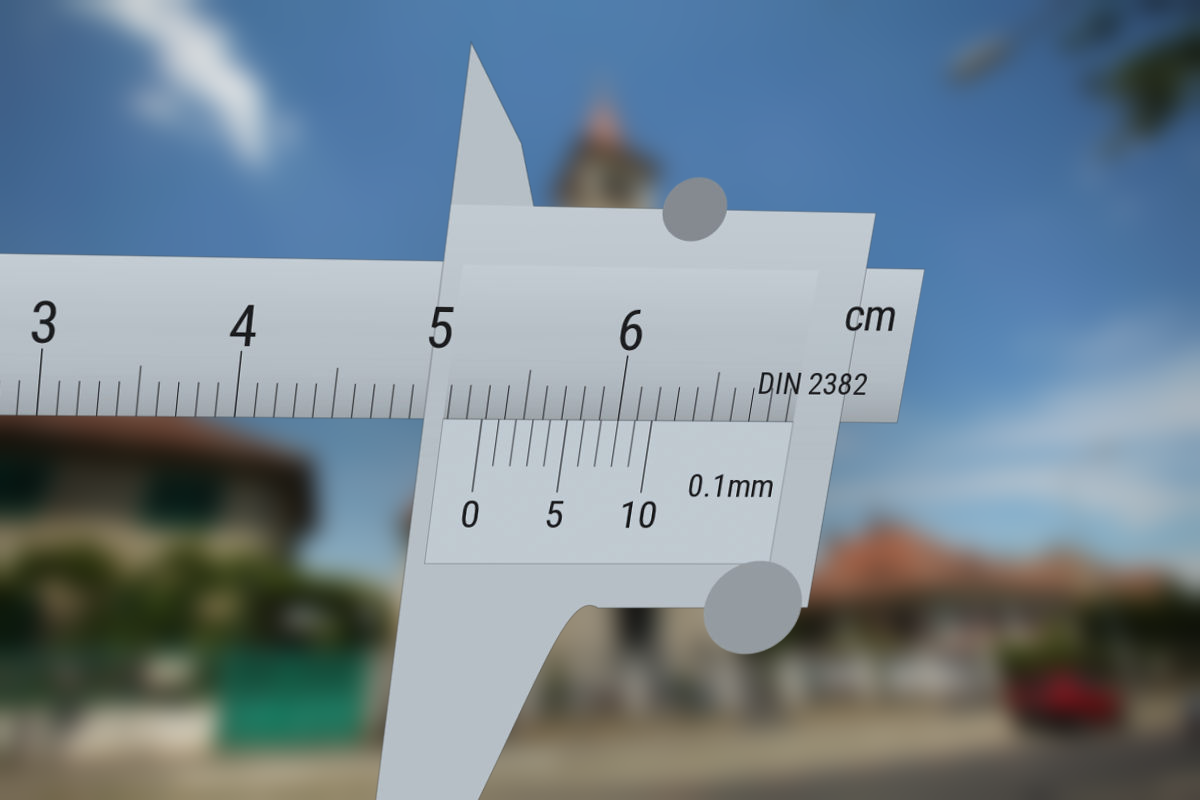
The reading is 52.8 (mm)
